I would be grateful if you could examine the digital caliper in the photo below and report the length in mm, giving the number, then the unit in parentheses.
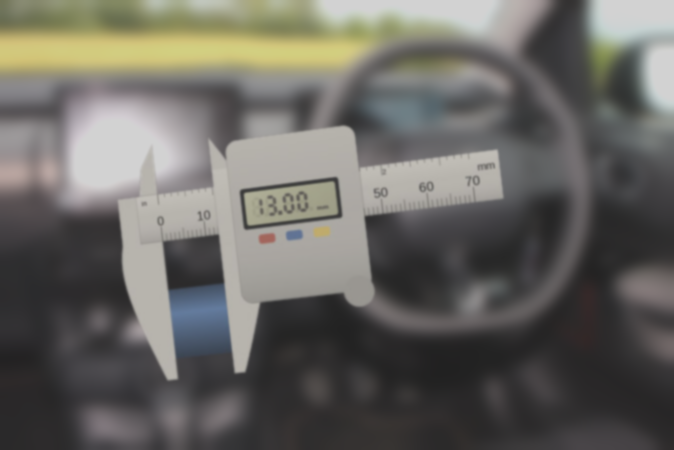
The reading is 13.00 (mm)
